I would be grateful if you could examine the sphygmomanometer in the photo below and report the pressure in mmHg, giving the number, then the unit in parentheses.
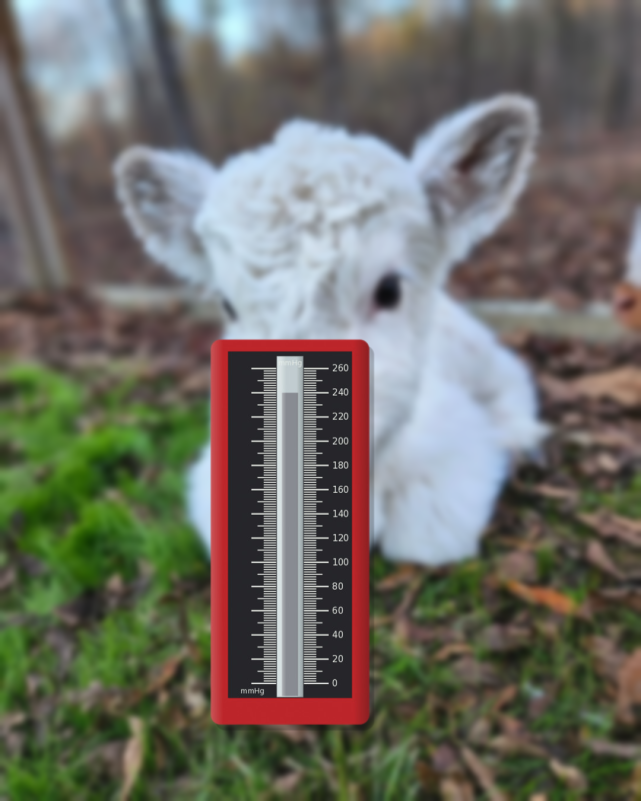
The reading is 240 (mmHg)
